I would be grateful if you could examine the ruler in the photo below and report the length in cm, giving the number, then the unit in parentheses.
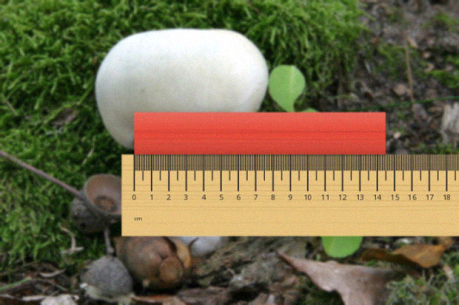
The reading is 14.5 (cm)
